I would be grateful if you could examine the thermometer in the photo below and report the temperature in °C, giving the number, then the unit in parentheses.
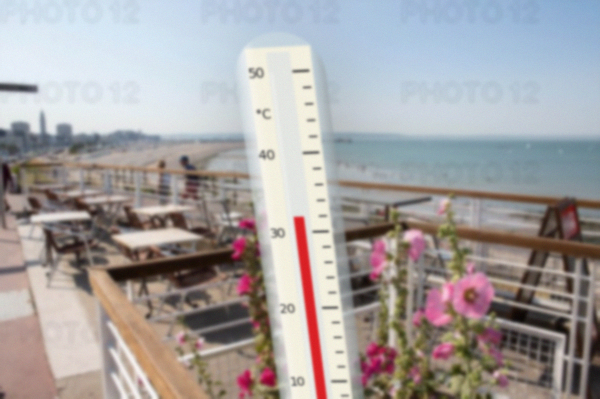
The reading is 32 (°C)
